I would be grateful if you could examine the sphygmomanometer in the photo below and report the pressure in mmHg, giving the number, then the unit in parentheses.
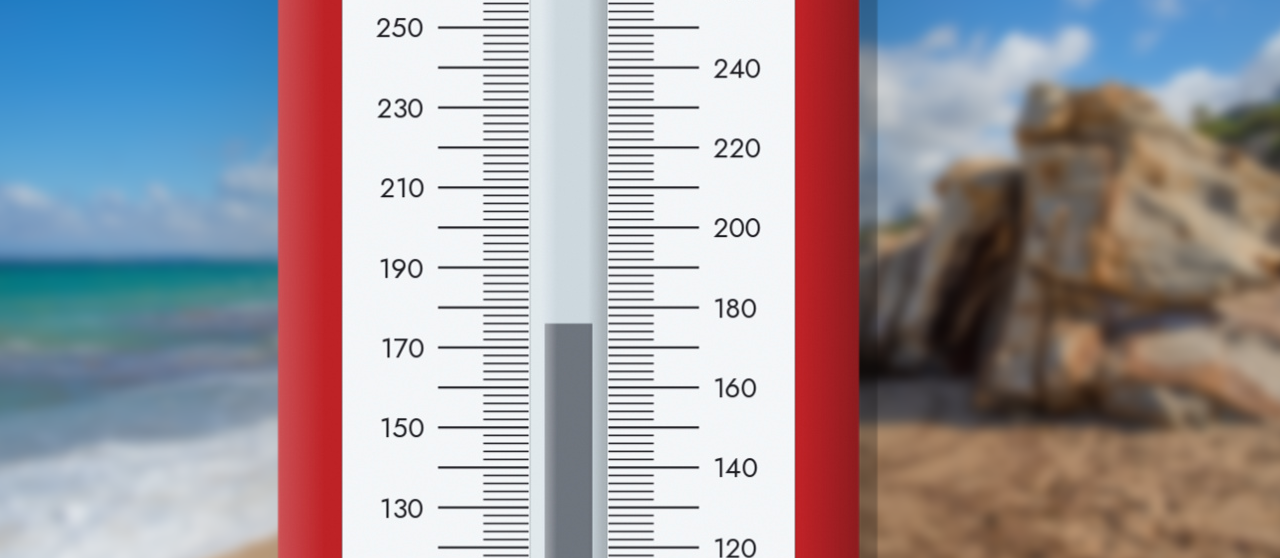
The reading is 176 (mmHg)
